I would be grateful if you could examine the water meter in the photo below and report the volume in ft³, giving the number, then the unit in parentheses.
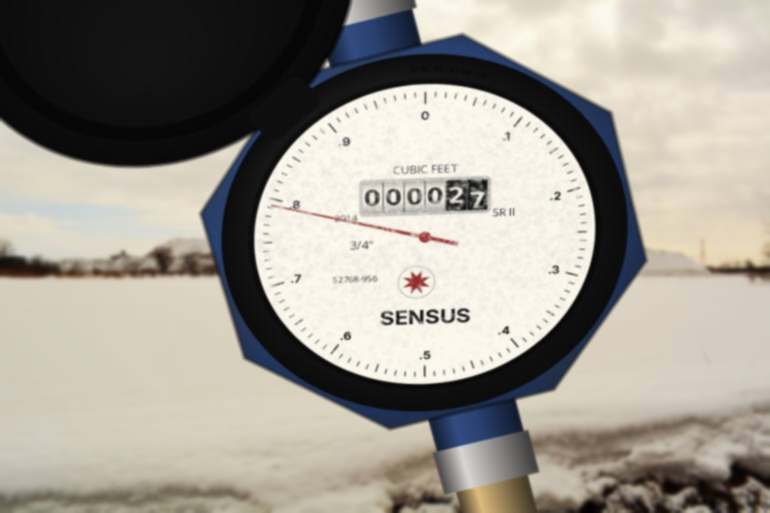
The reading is 26.79 (ft³)
